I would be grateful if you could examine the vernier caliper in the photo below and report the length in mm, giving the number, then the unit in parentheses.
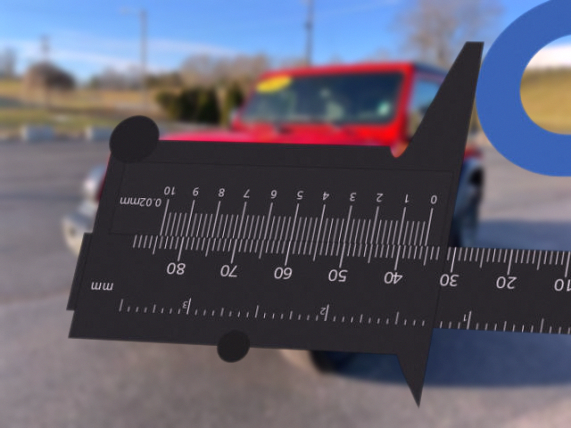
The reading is 35.4 (mm)
